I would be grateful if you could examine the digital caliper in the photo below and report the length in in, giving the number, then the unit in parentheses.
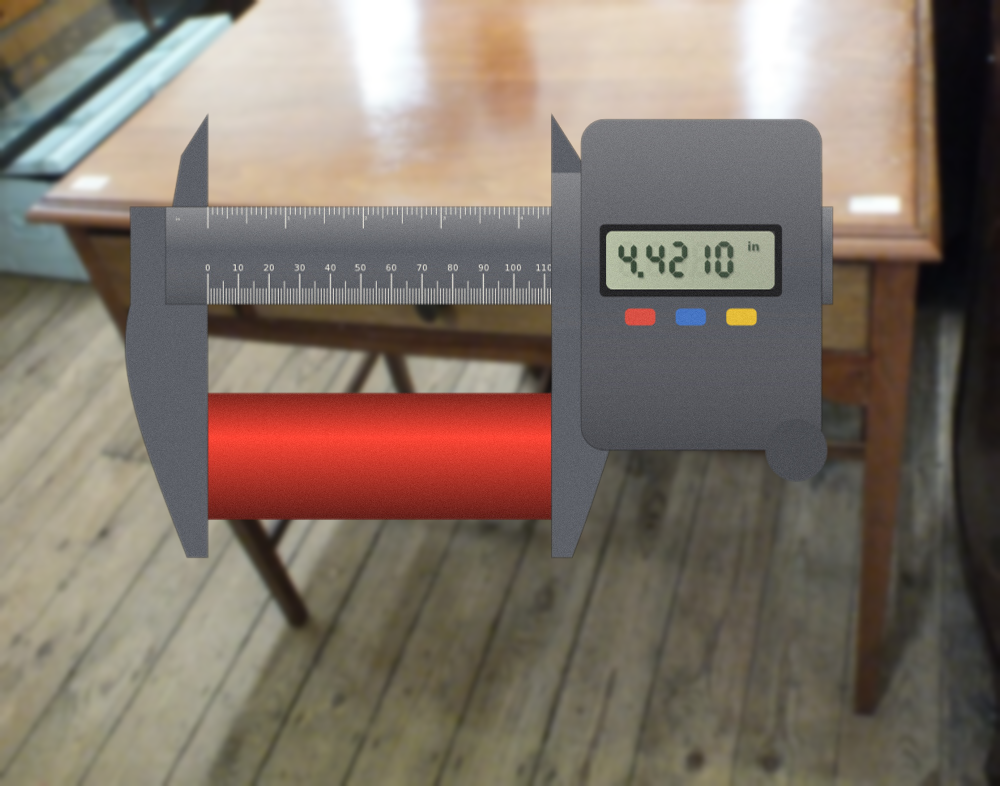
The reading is 4.4210 (in)
